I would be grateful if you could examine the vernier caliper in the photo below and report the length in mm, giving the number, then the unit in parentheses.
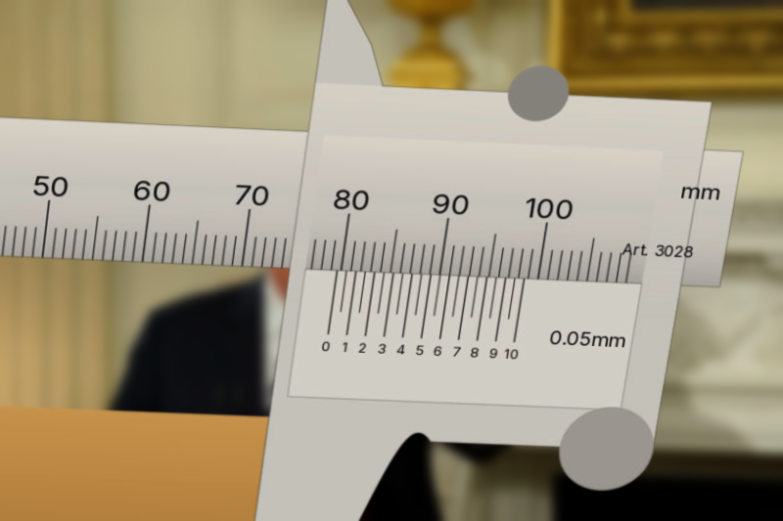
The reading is 79.6 (mm)
